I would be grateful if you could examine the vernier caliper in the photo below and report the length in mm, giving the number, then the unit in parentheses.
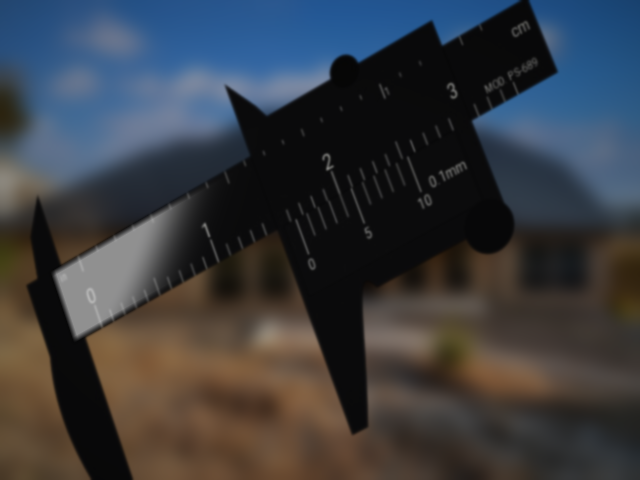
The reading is 16.4 (mm)
